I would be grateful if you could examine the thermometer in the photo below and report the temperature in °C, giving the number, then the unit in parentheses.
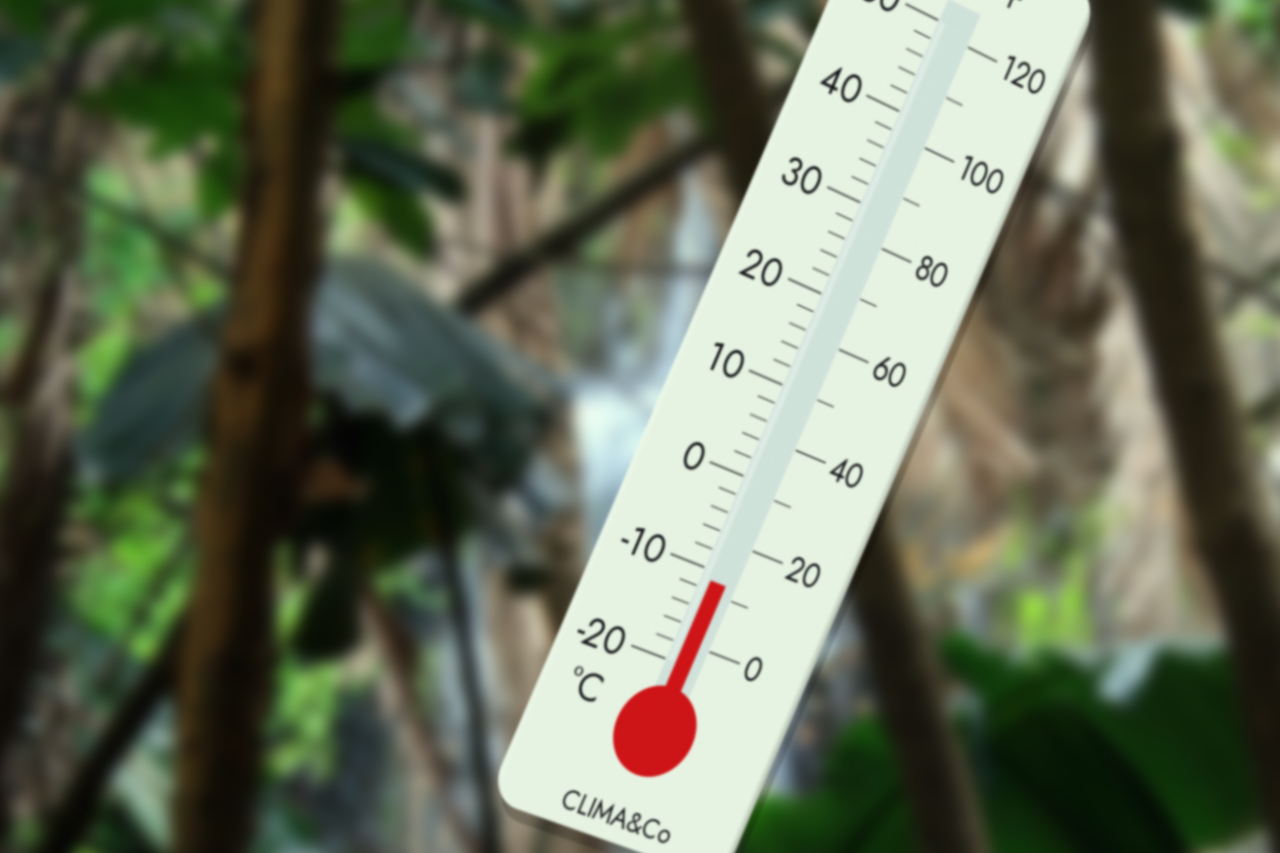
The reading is -11 (°C)
